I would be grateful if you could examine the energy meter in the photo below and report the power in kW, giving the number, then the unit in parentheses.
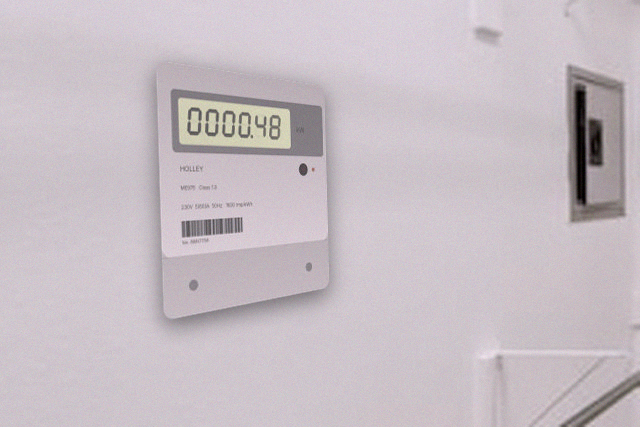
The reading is 0.48 (kW)
